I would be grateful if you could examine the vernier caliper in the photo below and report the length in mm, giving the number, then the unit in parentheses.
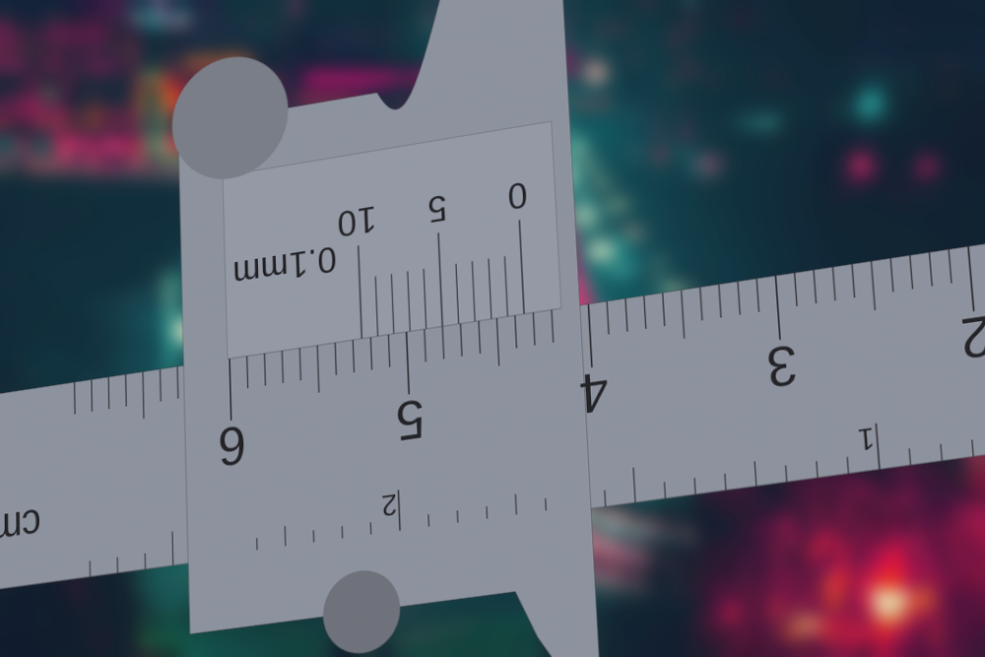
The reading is 43.5 (mm)
